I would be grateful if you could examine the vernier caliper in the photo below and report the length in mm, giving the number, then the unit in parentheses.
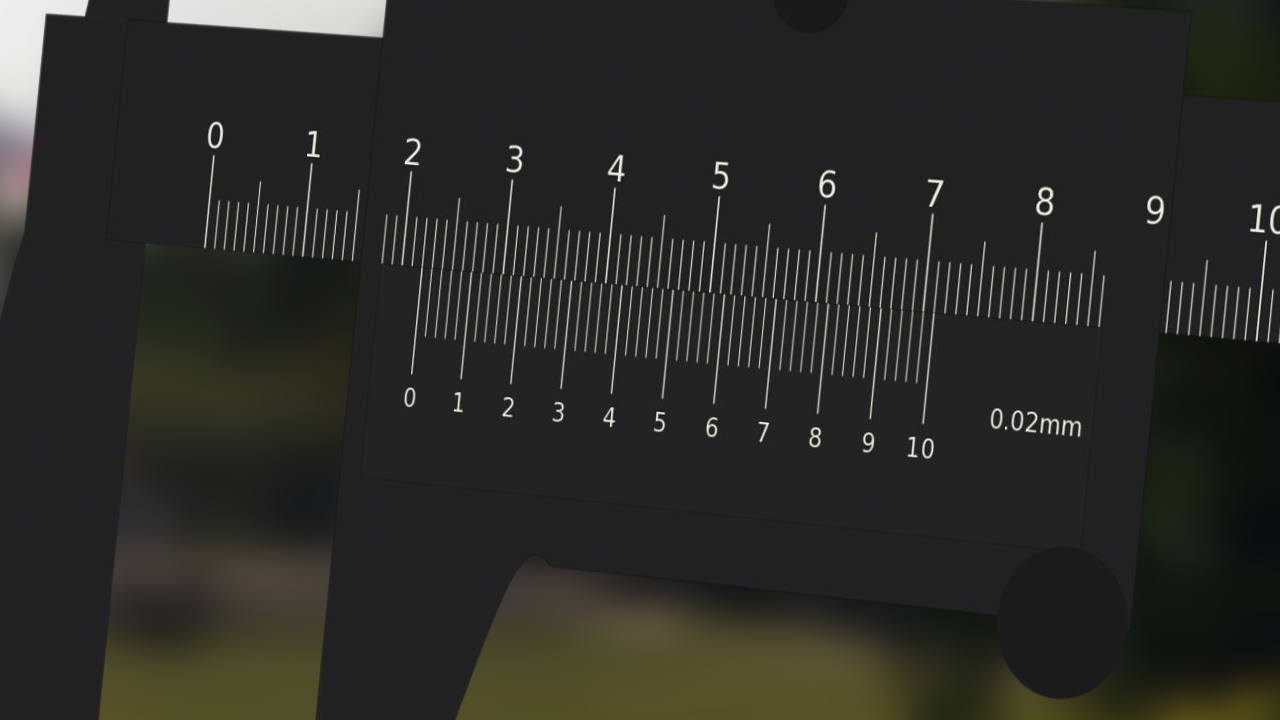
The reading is 22.0 (mm)
